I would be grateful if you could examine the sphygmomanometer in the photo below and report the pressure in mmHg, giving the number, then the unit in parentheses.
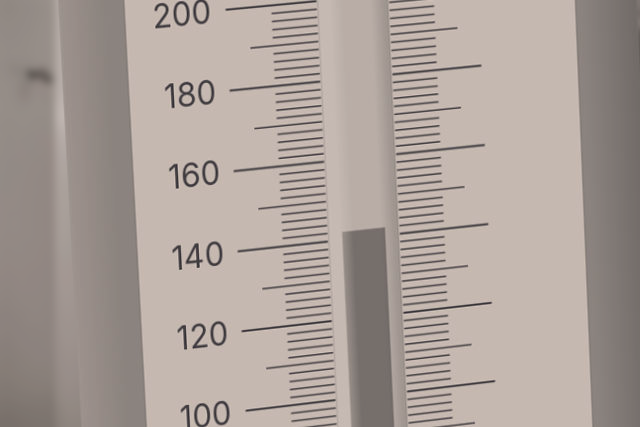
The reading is 142 (mmHg)
